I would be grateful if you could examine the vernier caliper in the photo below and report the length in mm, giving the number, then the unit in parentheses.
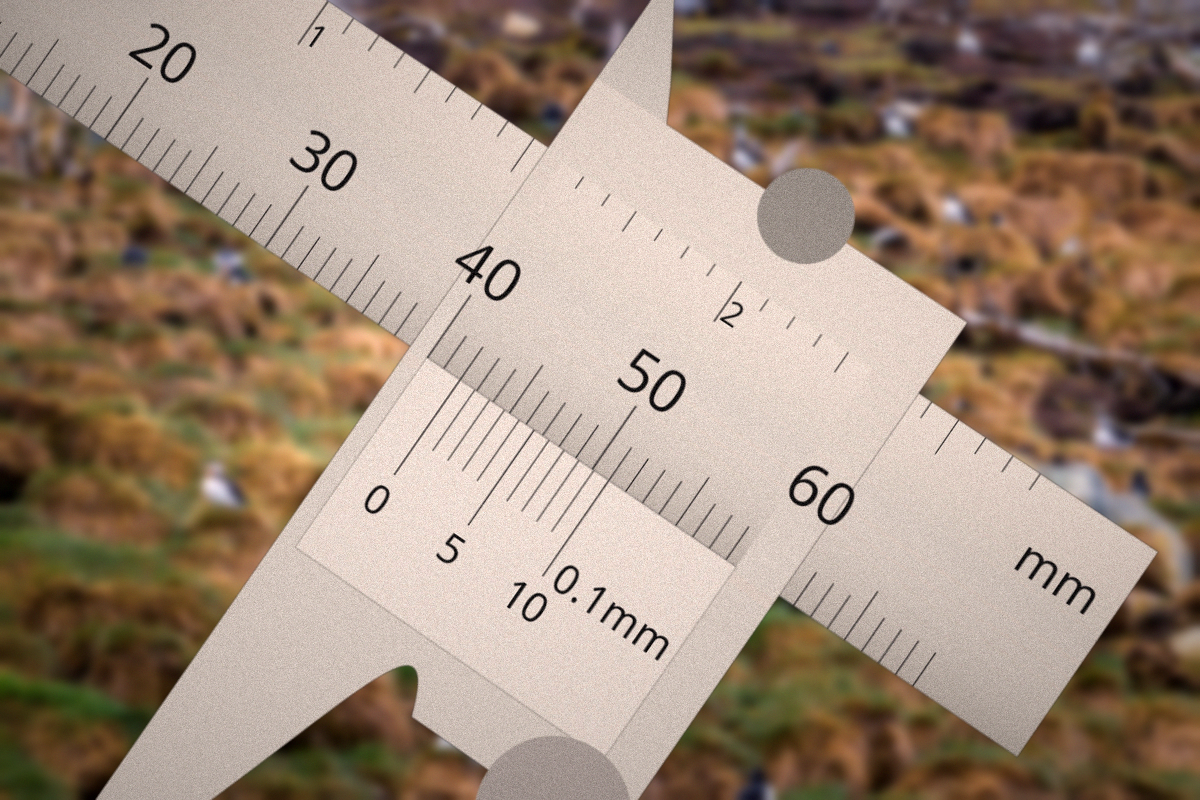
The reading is 42.0 (mm)
